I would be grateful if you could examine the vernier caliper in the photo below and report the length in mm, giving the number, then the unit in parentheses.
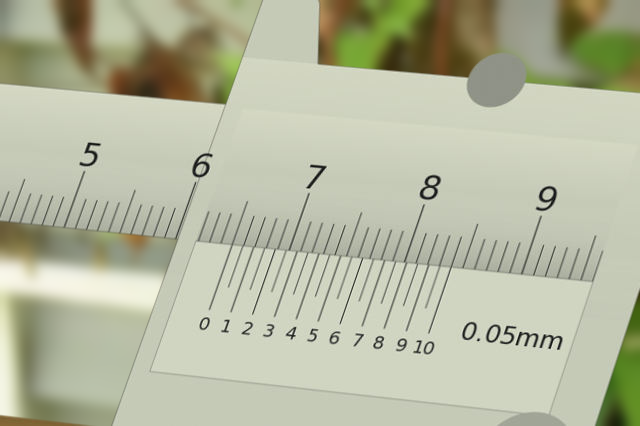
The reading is 65.0 (mm)
